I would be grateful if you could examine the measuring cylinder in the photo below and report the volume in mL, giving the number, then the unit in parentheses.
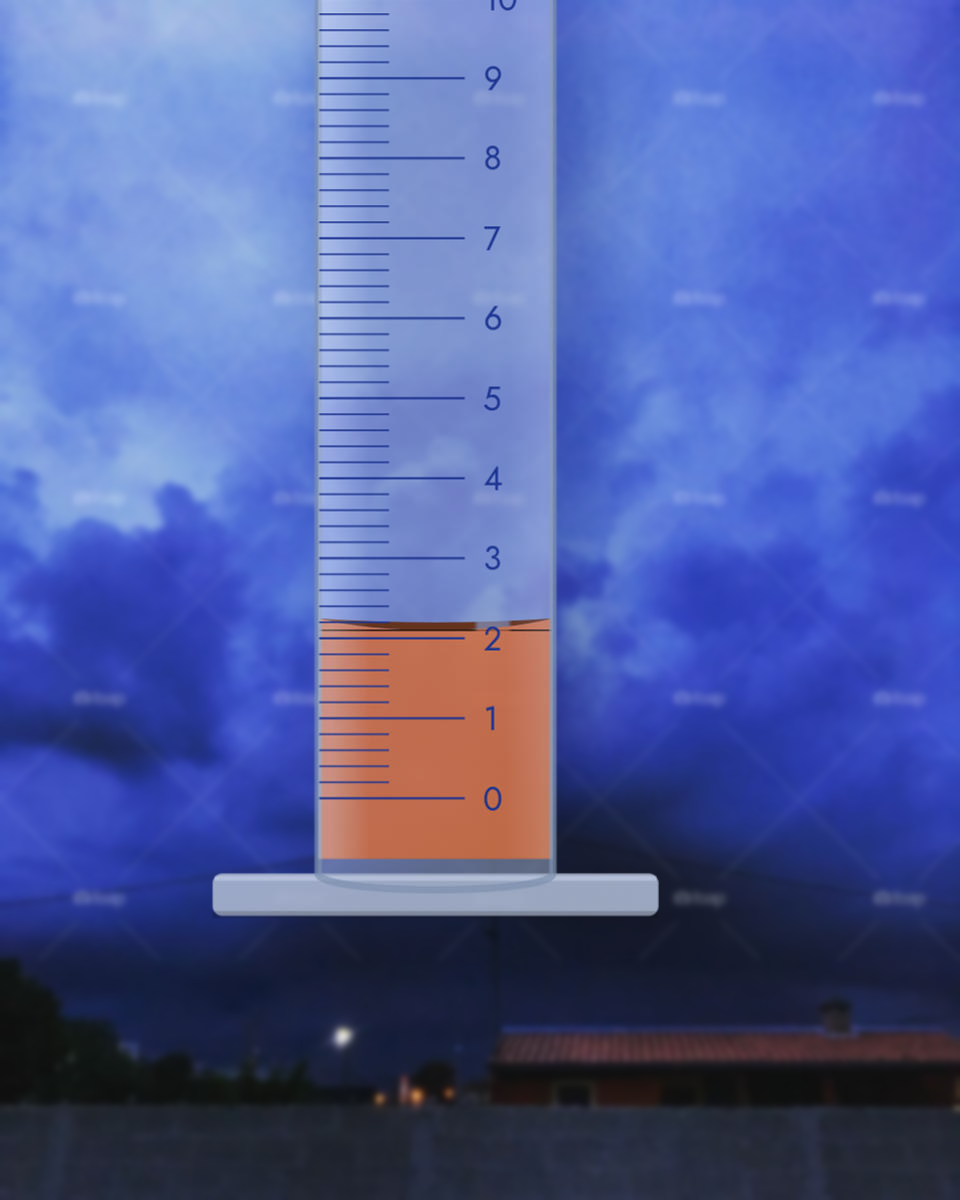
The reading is 2.1 (mL)
